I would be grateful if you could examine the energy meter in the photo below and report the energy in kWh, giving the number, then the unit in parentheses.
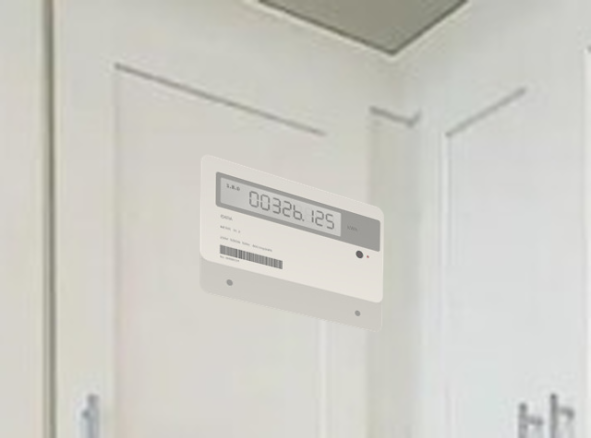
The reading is 326.125 (kWh)
